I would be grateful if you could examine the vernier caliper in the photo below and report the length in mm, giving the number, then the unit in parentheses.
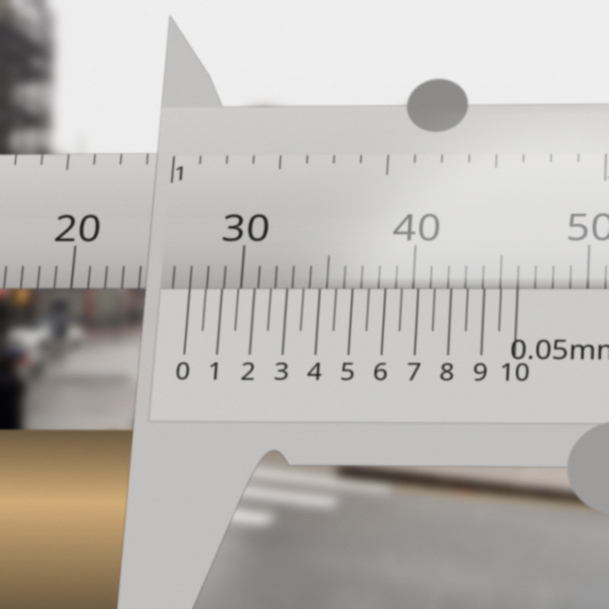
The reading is 27.0 (mm)
